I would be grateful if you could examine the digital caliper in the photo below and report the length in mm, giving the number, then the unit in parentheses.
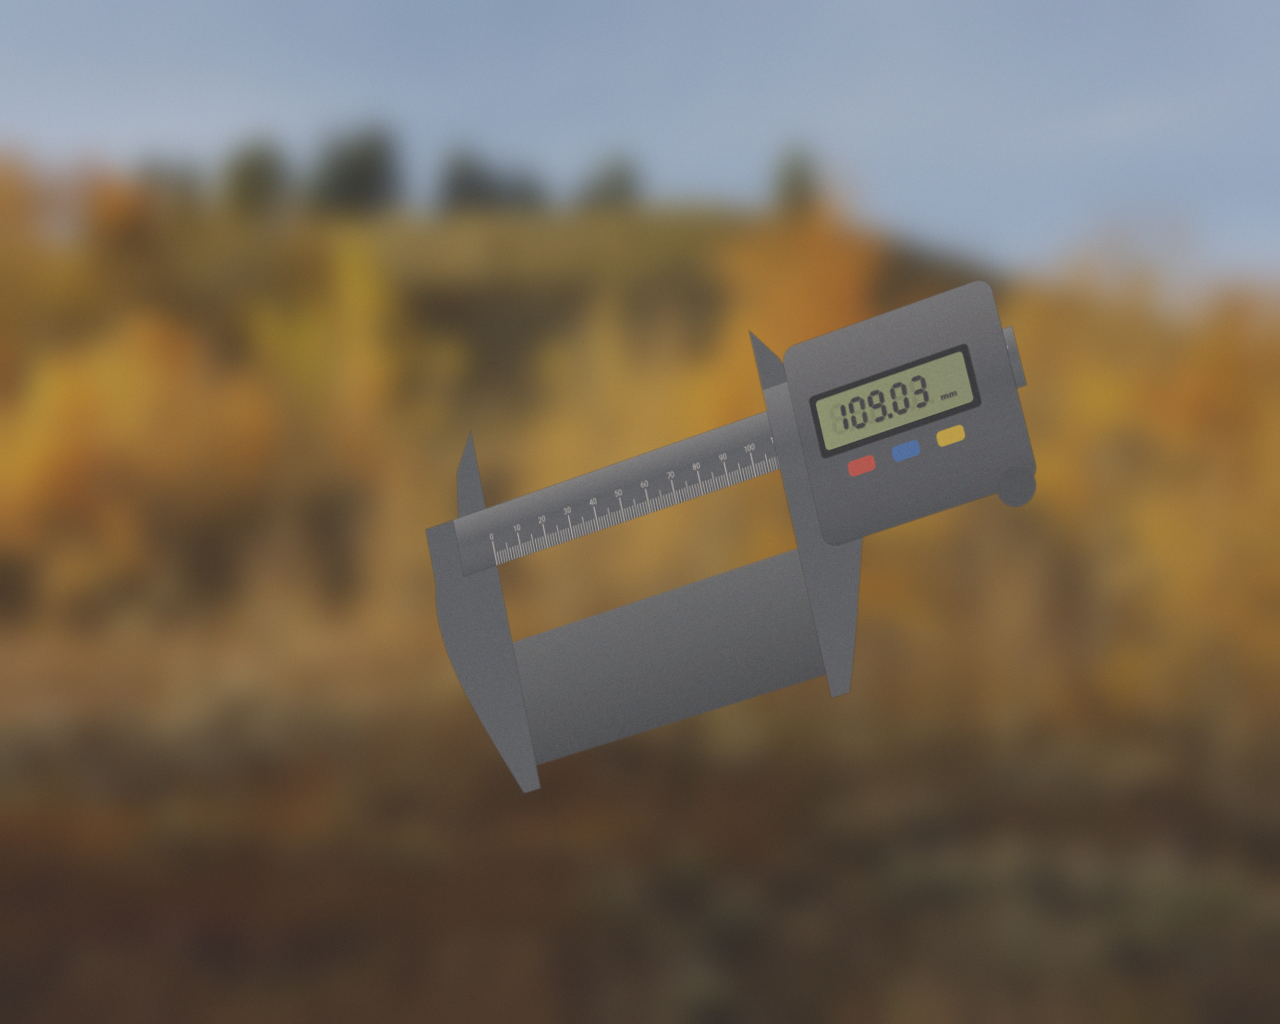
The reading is 109.03 (mm)
